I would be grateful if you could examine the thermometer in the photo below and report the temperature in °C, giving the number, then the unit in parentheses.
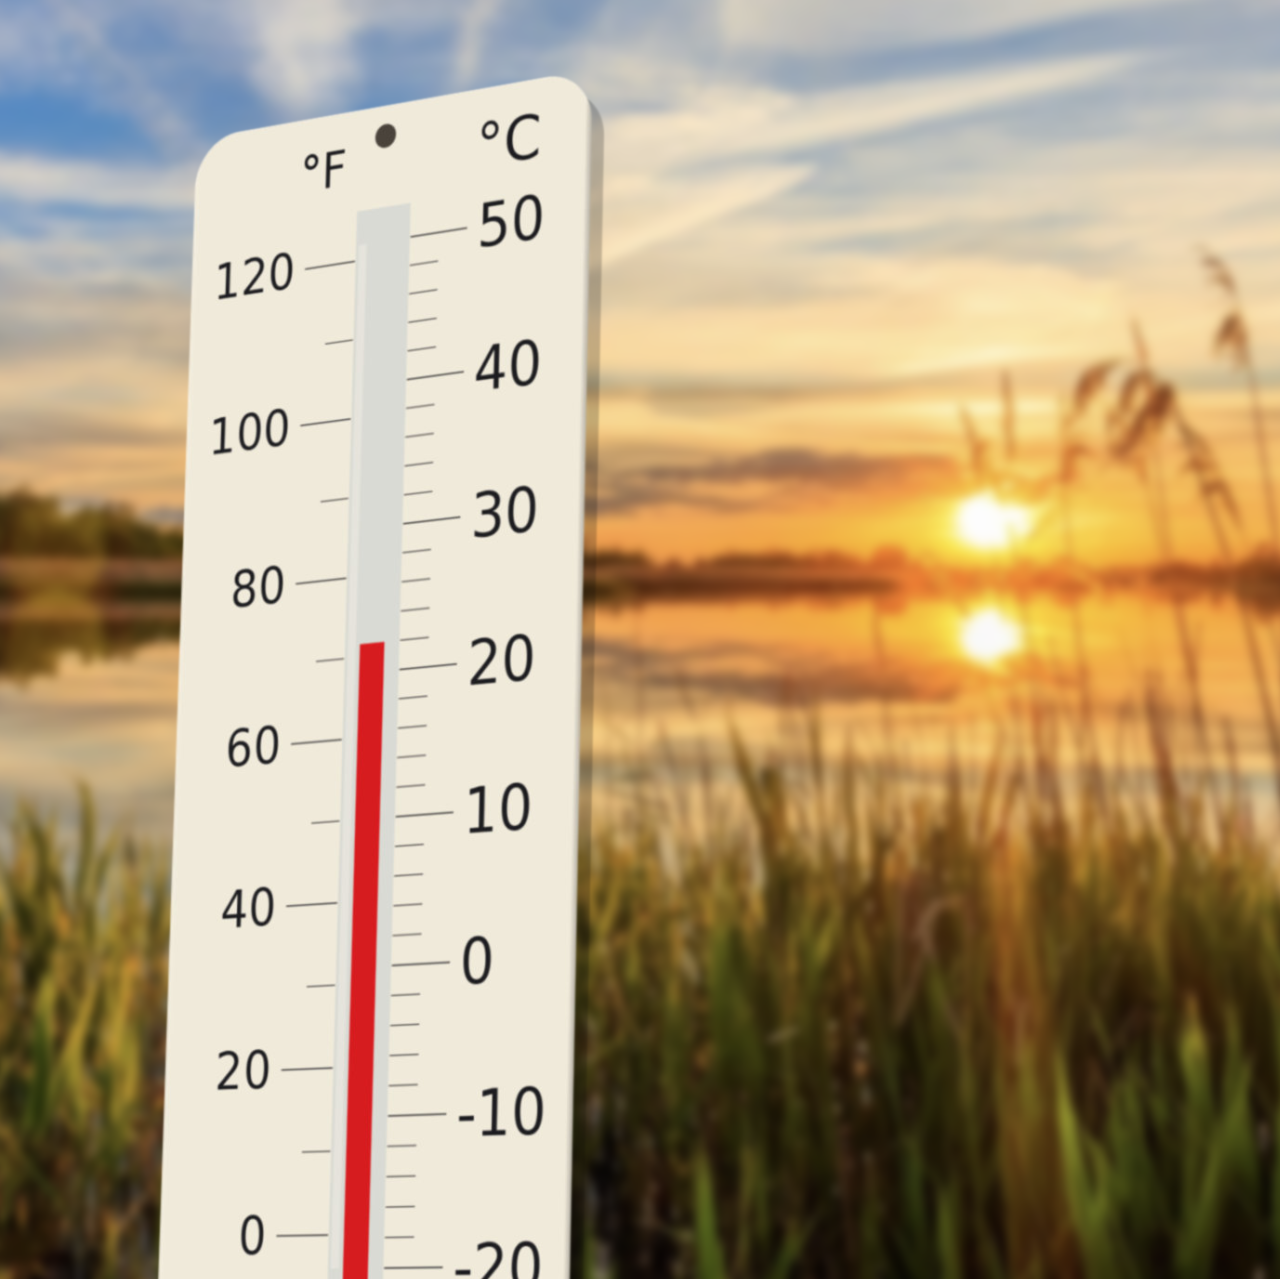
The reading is 22 (°C)
